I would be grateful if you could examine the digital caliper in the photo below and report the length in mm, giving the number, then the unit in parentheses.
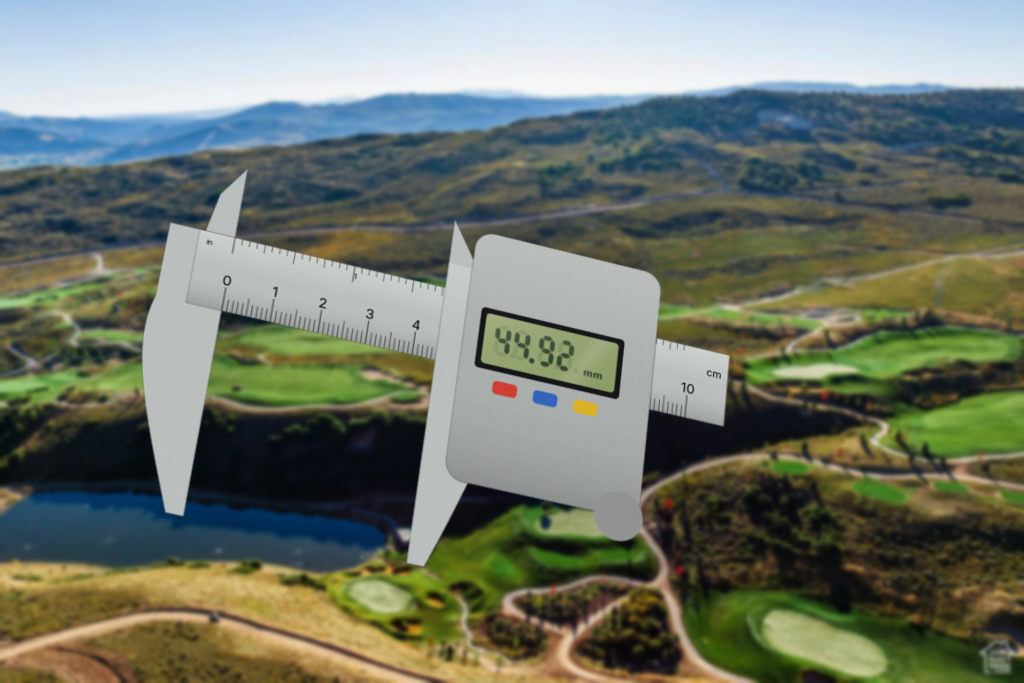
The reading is 44.92 (mm)
